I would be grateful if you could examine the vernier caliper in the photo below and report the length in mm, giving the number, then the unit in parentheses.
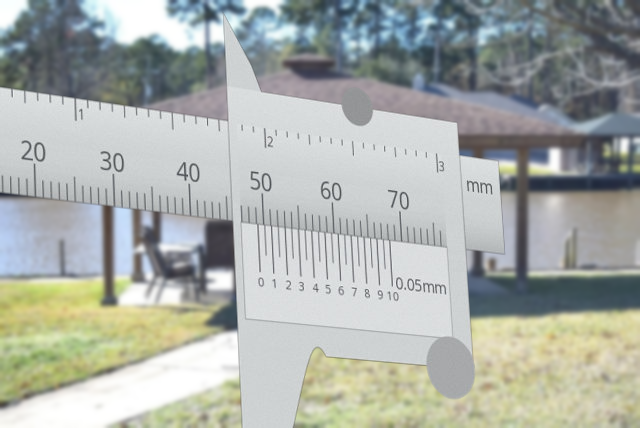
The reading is 49.2 (mm)
